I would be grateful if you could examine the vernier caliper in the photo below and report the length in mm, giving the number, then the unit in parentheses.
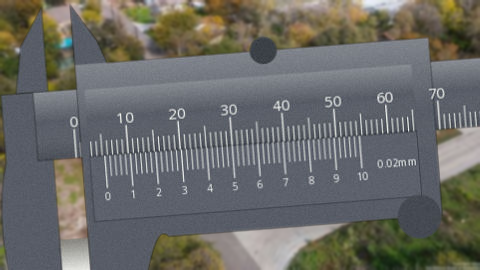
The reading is 5.5 (mm)
